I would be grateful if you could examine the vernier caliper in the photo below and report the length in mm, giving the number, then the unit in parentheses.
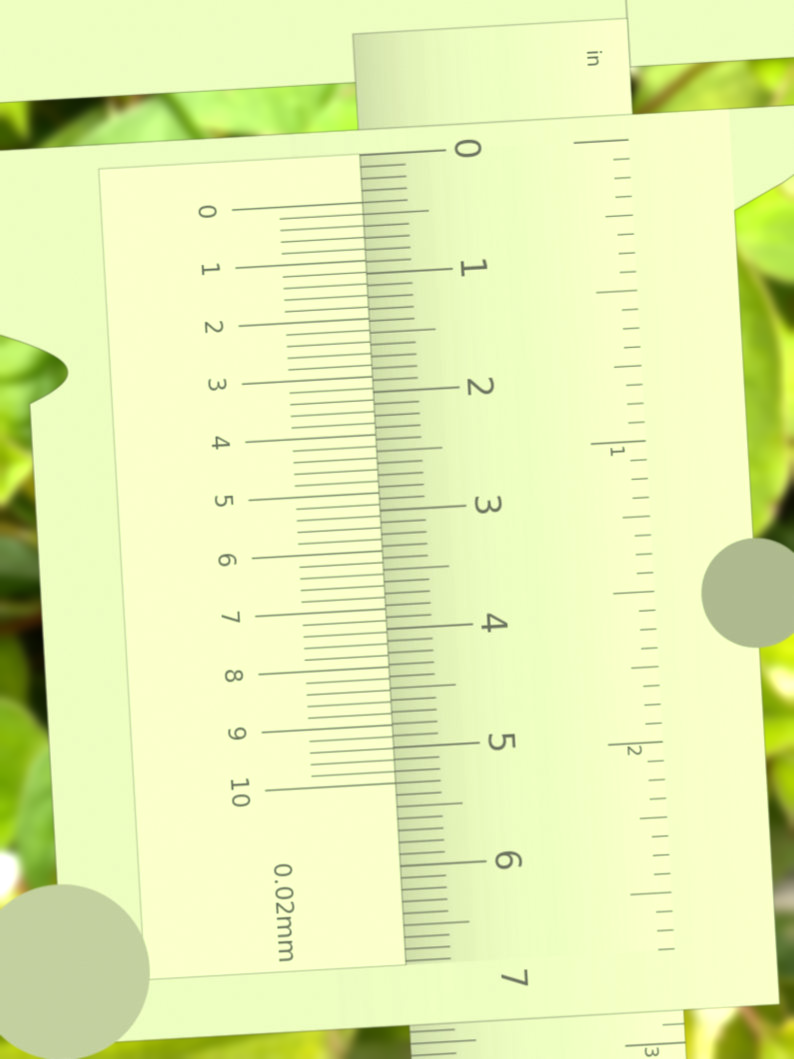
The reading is 4.0 (mm)
